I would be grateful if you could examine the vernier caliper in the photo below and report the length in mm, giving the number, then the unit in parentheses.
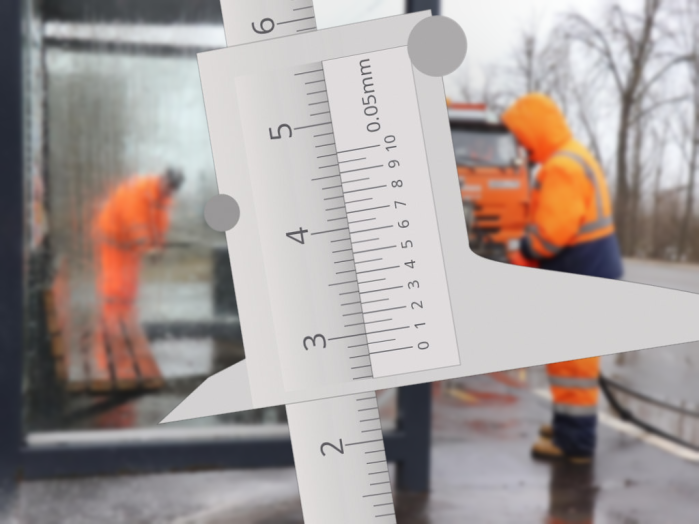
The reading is 28.1 (mm)
